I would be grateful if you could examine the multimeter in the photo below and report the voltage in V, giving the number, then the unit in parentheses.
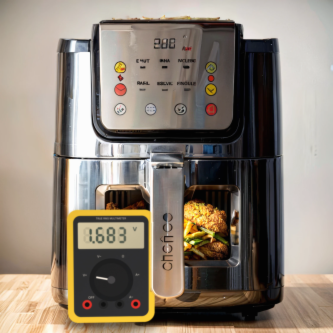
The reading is 1.683 (V)
